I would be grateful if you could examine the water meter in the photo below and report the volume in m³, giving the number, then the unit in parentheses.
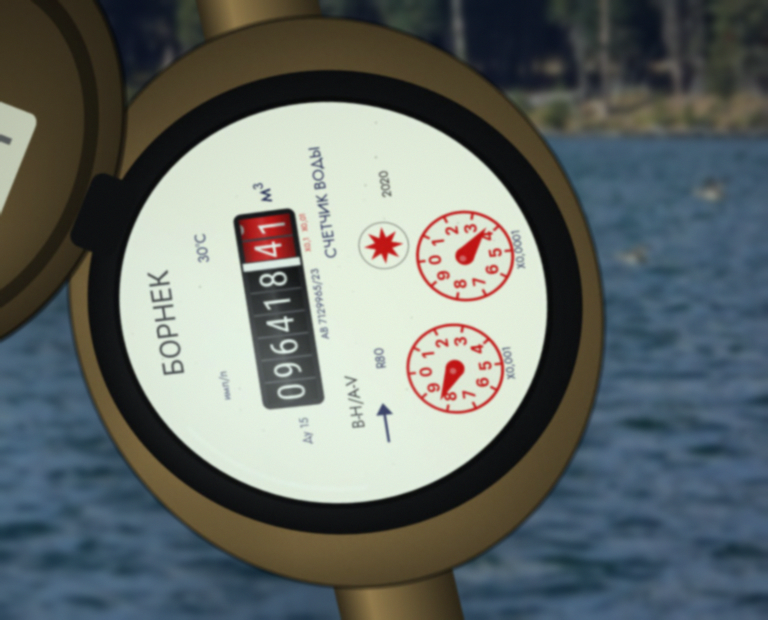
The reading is 96418.4083 (m³)
